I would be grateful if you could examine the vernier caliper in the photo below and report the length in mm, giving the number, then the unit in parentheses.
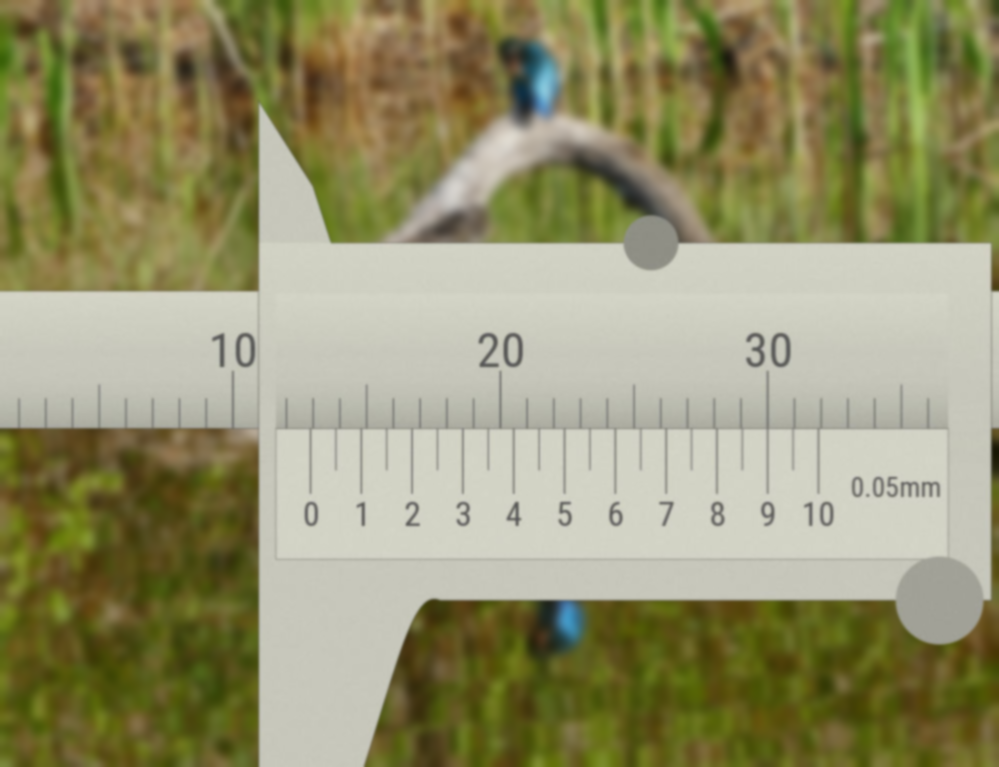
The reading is 12.9 (mm)
